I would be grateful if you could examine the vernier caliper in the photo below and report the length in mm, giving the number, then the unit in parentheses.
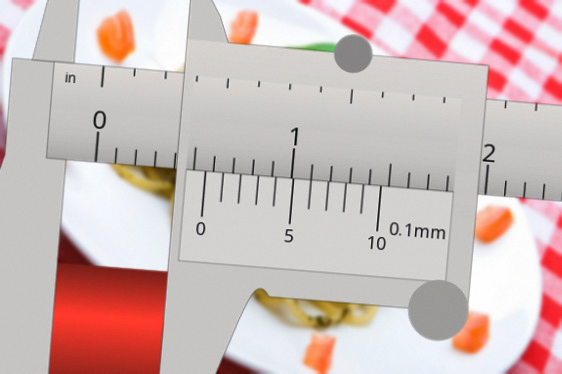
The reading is 5.6 (mm)
